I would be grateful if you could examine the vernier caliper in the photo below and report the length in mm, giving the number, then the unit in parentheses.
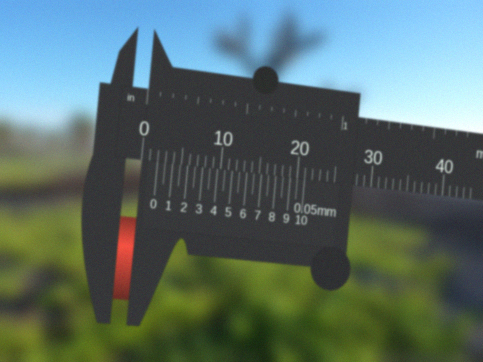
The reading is 2.0 (mm)
